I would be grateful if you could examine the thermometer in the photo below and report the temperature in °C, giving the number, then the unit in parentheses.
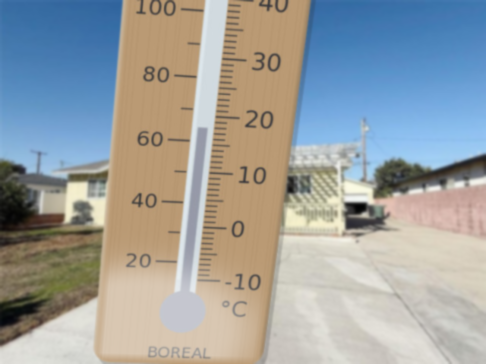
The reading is 18 (°C)
